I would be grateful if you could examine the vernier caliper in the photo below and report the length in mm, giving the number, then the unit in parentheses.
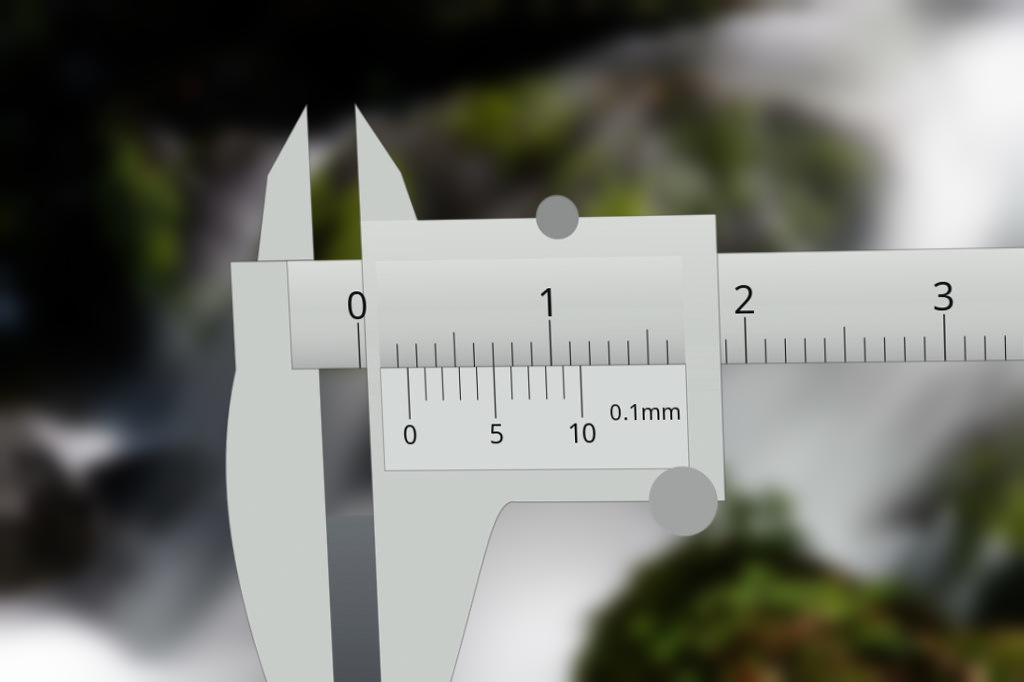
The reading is 2.5 (mm)
